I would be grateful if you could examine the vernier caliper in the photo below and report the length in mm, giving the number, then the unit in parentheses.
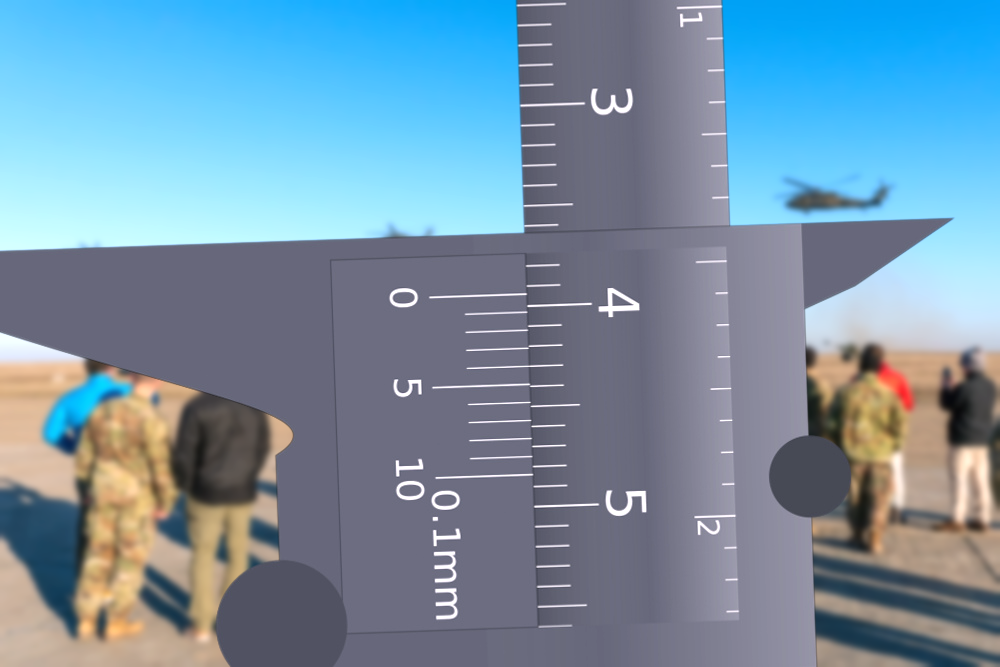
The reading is 39.4 (mm)
